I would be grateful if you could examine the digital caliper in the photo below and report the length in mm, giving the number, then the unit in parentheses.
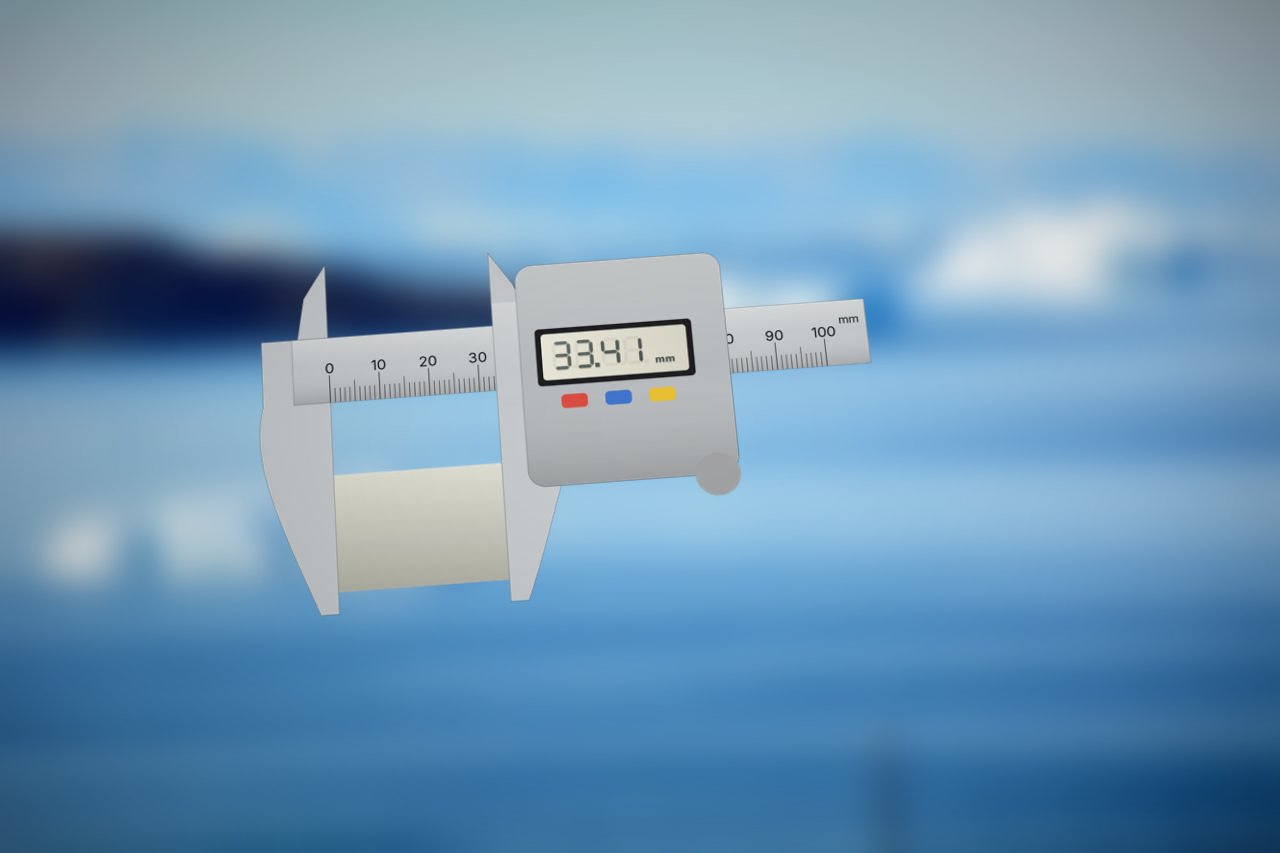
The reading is 33.41 (mm)
